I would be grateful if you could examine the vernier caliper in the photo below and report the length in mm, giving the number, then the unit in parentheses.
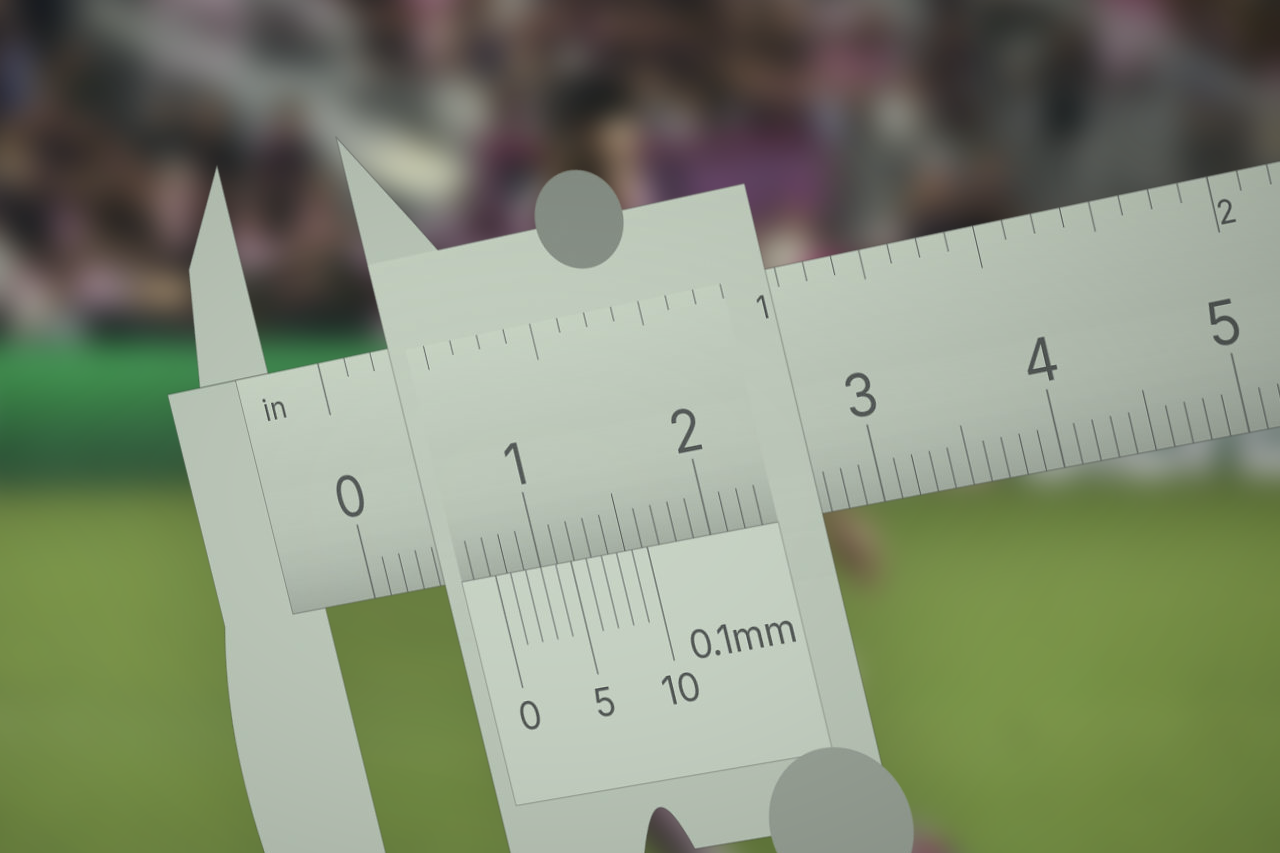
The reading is 7.3 (mm)
